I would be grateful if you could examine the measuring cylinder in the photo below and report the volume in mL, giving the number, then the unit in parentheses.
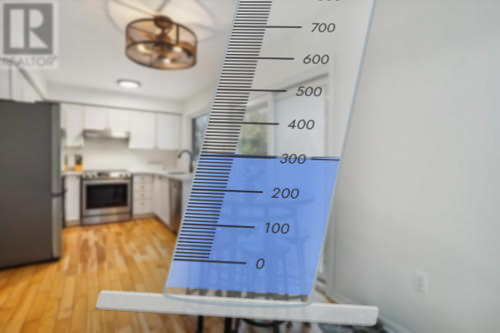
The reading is 300 (mL)
